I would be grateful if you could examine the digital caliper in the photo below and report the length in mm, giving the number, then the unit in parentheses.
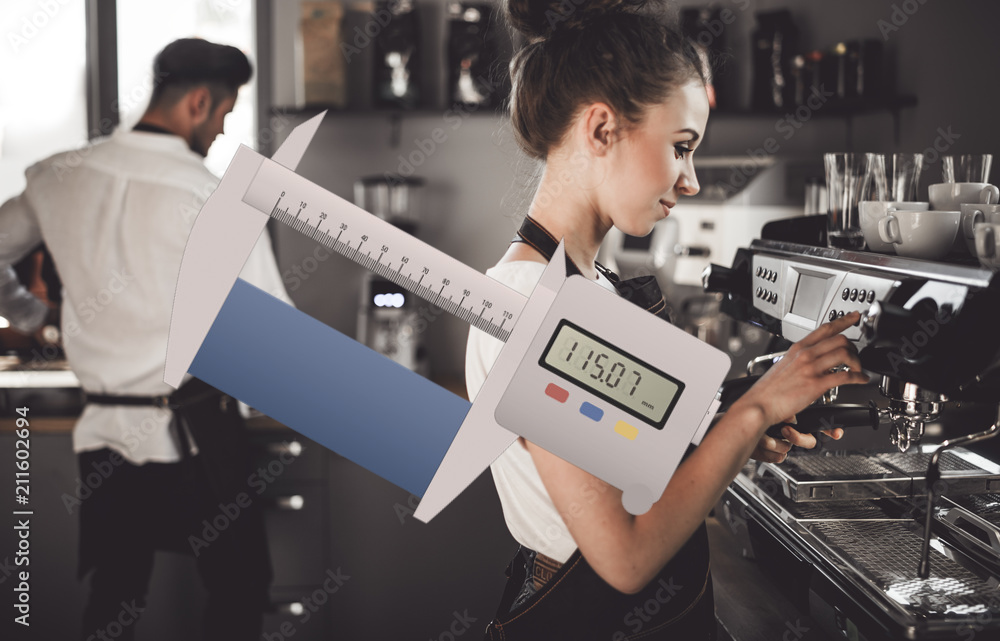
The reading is 115.07 (mm)
